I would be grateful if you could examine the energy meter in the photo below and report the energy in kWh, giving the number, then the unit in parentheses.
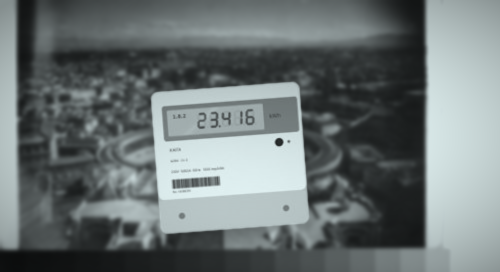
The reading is 23.416 (kWh)
